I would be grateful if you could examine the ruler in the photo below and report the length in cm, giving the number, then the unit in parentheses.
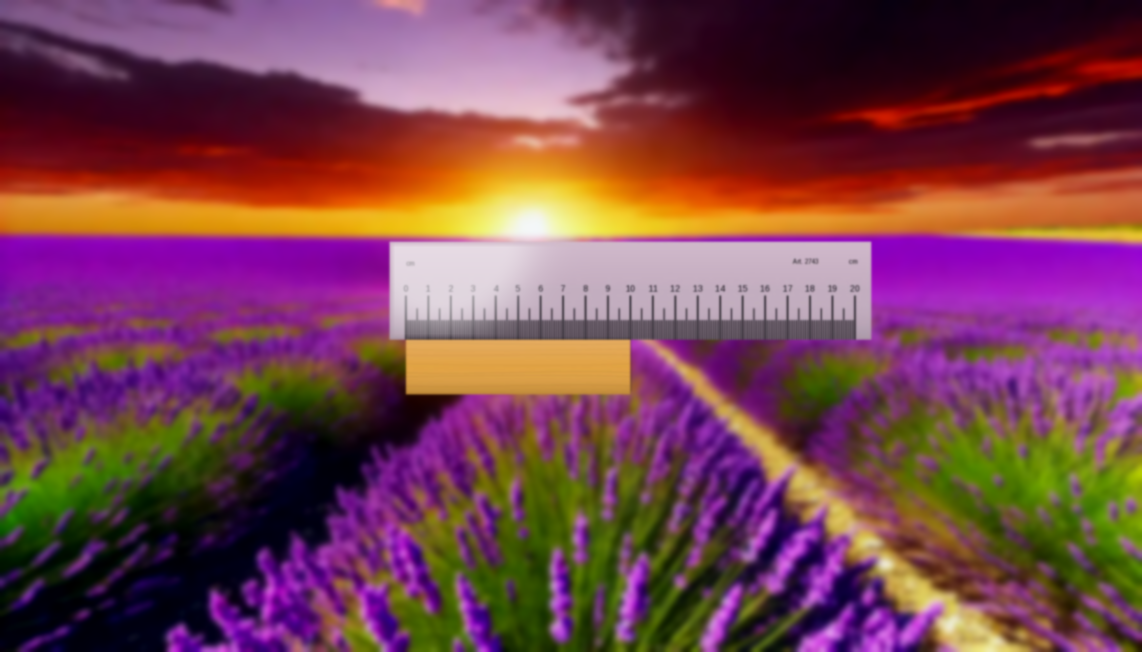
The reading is 10 (cm)
